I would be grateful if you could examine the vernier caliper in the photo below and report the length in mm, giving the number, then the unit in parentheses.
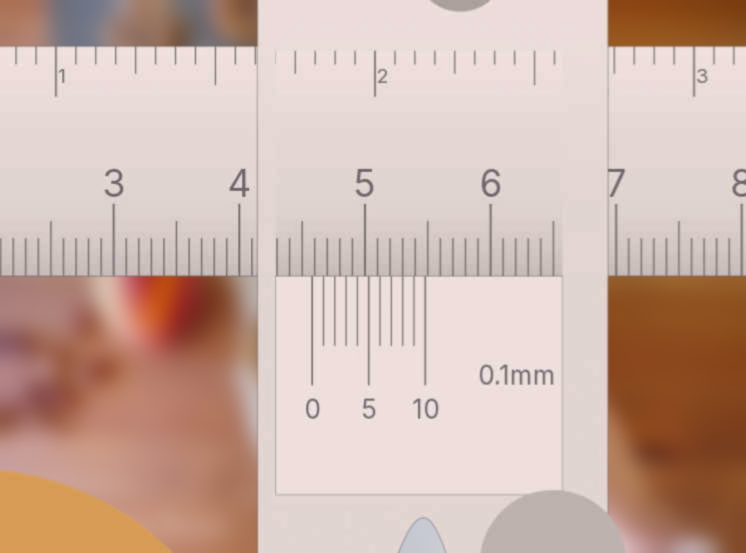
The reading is 45.8 (mm)
